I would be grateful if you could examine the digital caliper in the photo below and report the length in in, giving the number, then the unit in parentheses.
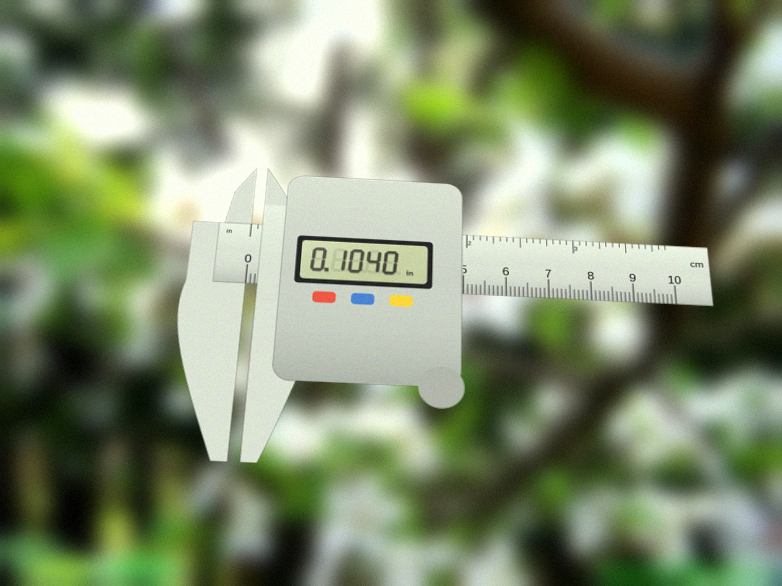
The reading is 0.1040 (in)
